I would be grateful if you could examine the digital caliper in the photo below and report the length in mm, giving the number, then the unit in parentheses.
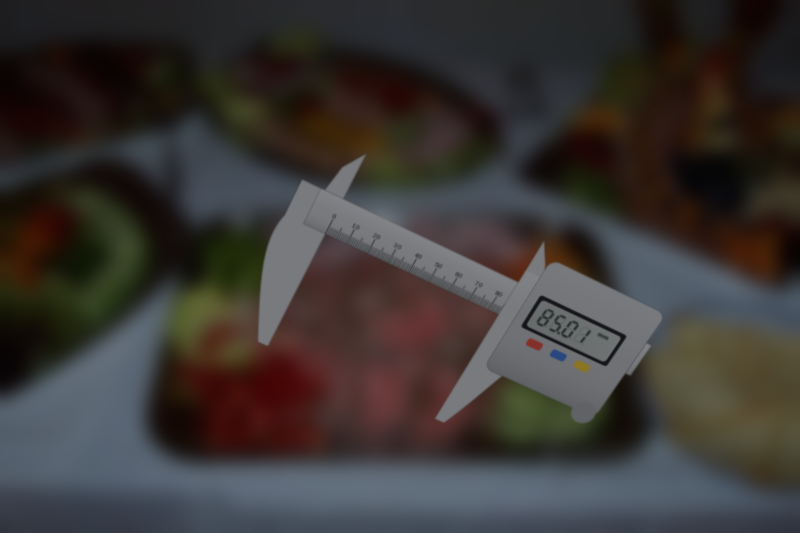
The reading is 85.01 (mm)
